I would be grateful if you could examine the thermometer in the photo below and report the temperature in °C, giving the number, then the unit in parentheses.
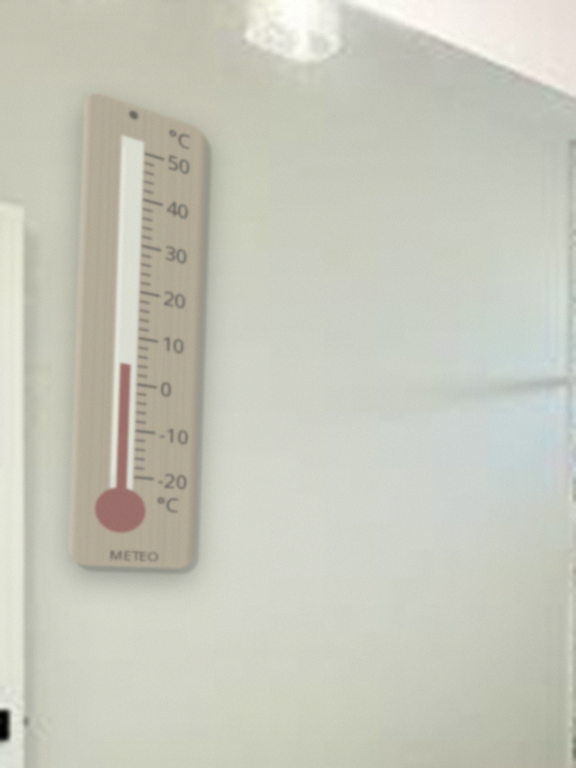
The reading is 4 (°C)
